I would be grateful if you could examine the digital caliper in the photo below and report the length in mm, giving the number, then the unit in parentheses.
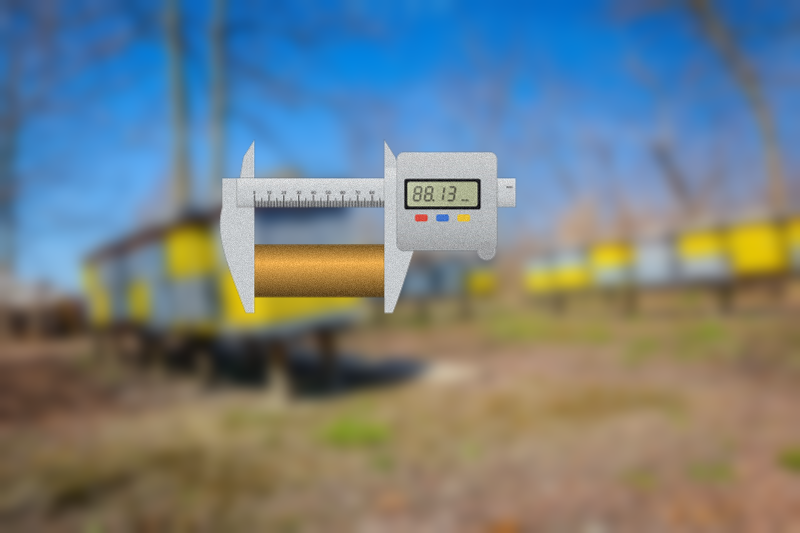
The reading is 88.13 (mm)
